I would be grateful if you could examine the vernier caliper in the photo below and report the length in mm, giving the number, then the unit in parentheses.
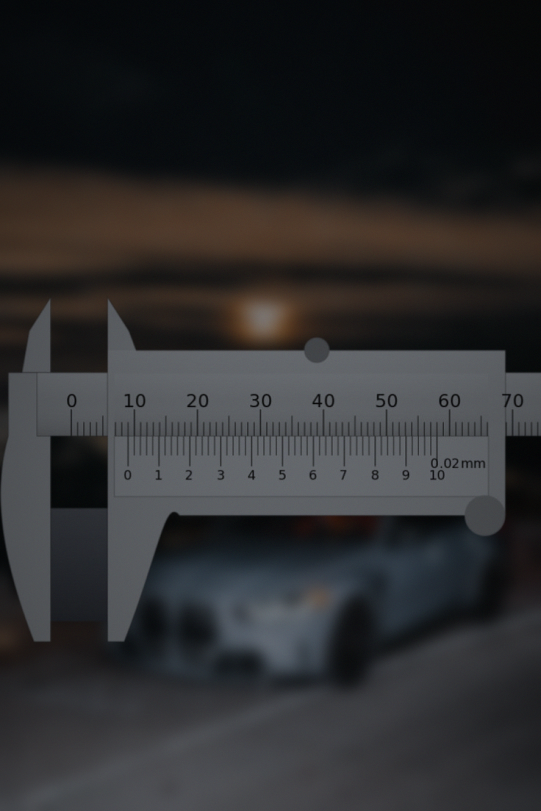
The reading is 9.0 (mm)
